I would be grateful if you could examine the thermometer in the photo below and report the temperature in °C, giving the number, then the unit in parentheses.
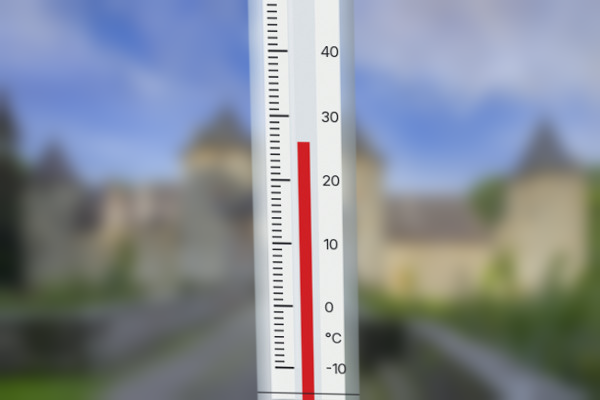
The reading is 26 (°C)
